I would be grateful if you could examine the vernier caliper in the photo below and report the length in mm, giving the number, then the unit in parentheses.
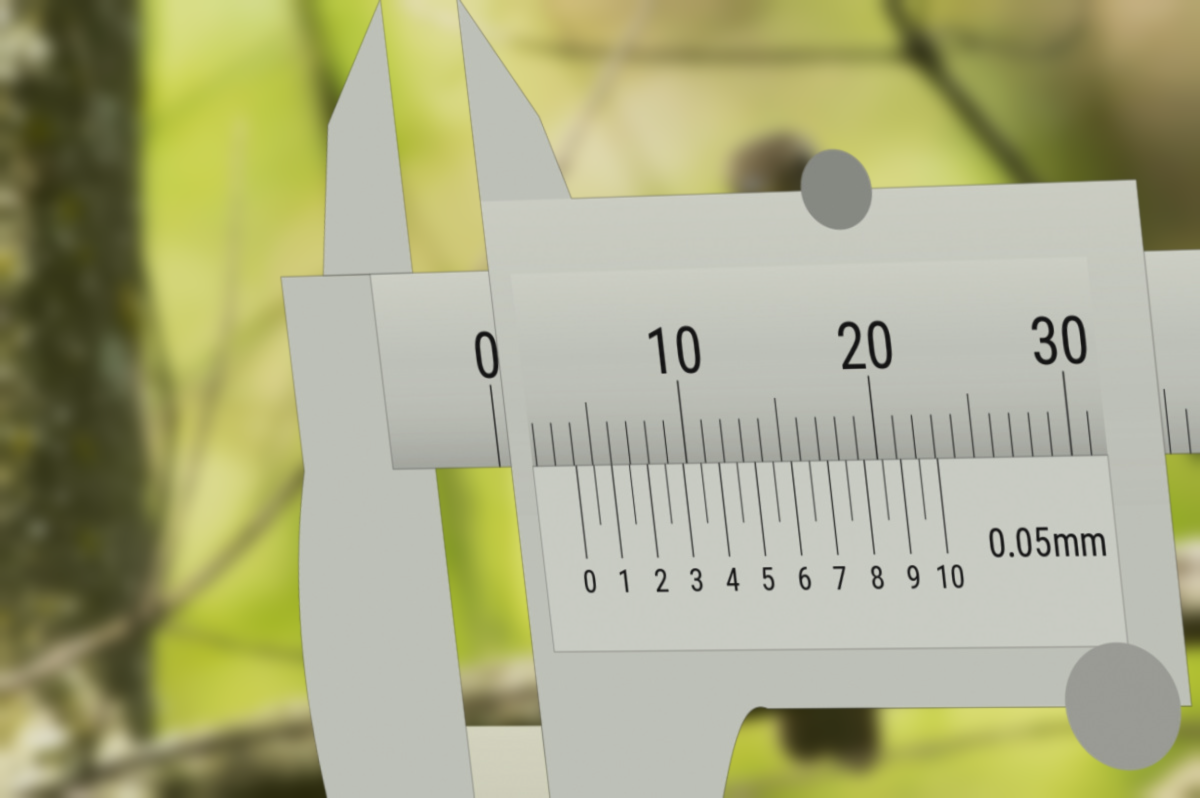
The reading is 4.1 (mm)
